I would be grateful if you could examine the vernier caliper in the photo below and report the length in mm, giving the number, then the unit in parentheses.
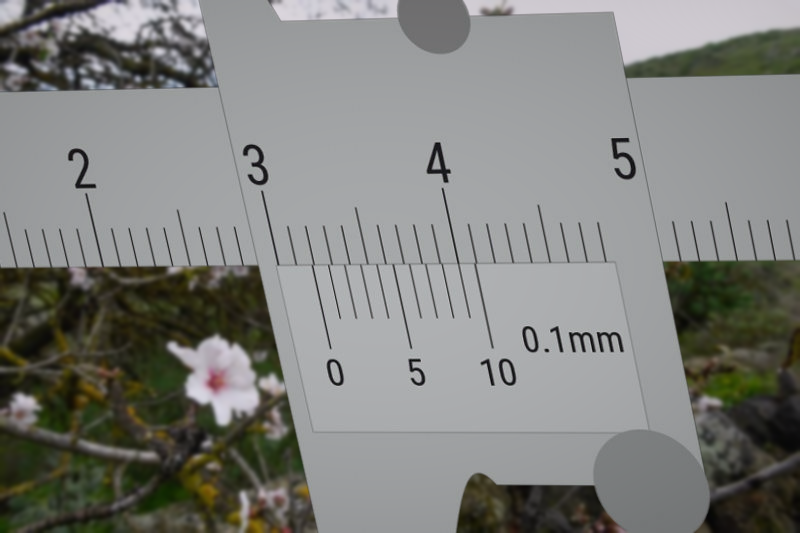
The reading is 31.9 (mm)
